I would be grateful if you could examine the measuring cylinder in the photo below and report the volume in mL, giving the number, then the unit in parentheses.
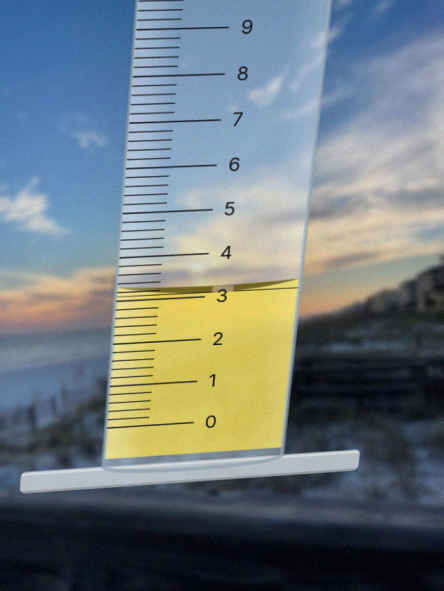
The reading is 3.1 (mL)
